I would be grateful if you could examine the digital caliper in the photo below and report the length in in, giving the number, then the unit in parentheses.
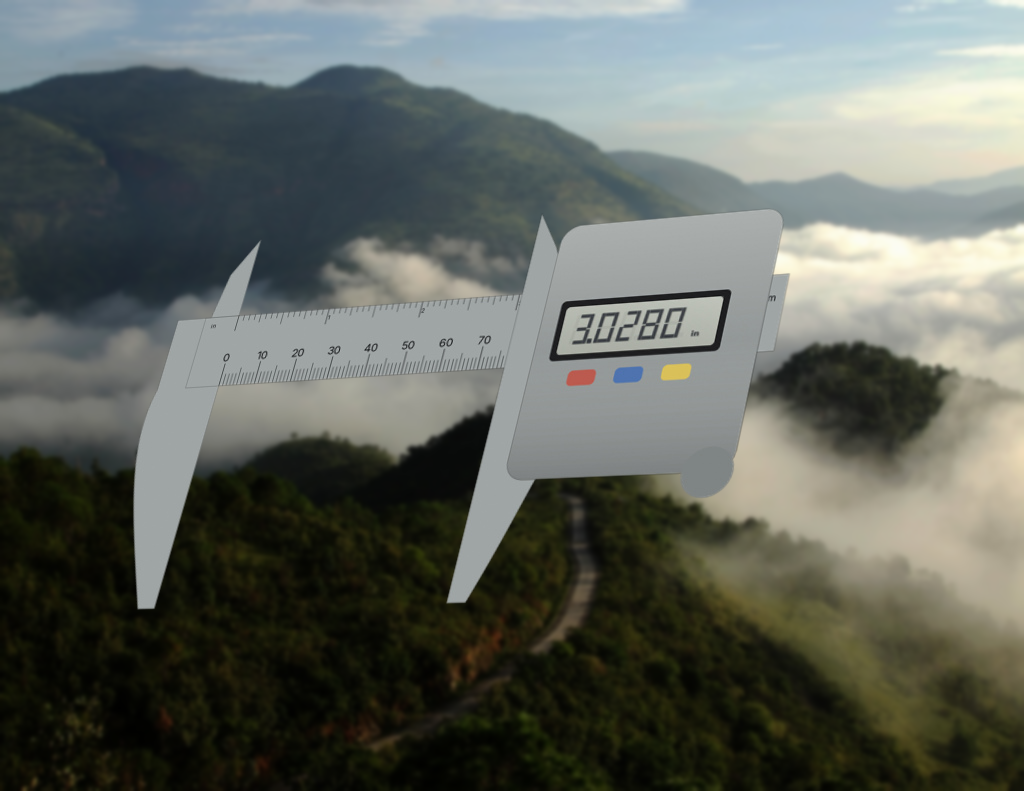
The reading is 3.0280 (in)
